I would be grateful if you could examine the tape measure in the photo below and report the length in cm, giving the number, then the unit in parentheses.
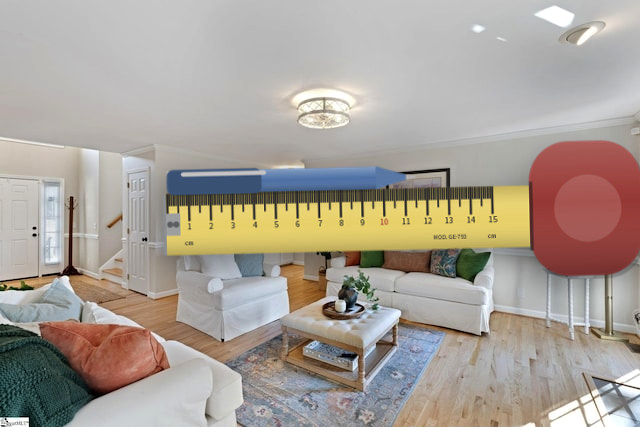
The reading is 11.5 (cm)
